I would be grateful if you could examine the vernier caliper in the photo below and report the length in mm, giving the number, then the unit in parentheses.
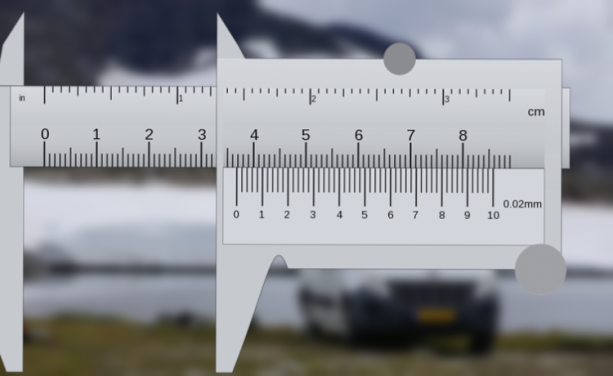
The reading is 36.8 (mm)
